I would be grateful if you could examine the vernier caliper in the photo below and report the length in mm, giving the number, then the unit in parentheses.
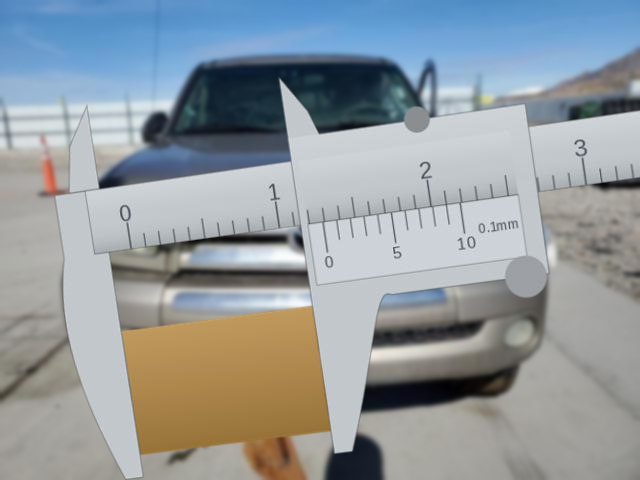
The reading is 12.9 (mm)
